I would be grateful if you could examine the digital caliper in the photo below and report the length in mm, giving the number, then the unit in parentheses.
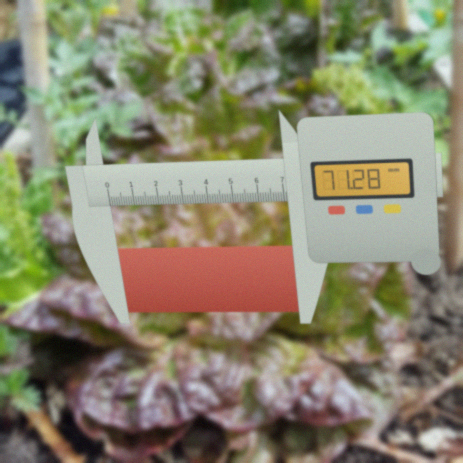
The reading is 71.28 (mm)
